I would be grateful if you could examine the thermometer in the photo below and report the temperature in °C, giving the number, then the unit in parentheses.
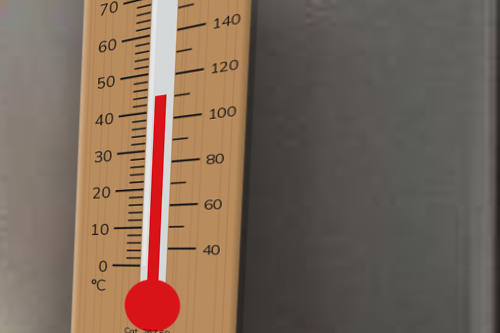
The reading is 44 (°C)
